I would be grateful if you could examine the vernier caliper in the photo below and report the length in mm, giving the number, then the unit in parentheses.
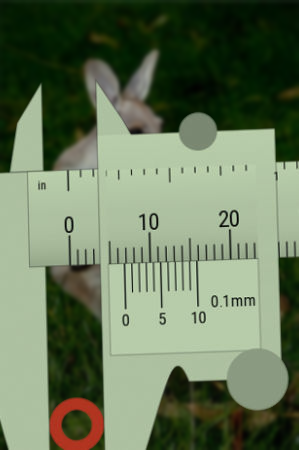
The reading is 6.8 (mm)
